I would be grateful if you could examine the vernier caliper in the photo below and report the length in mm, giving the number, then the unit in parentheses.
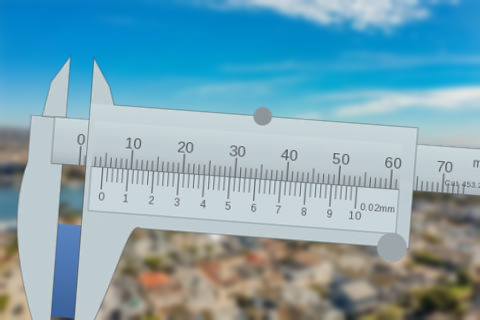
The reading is 4.5 (mm)
